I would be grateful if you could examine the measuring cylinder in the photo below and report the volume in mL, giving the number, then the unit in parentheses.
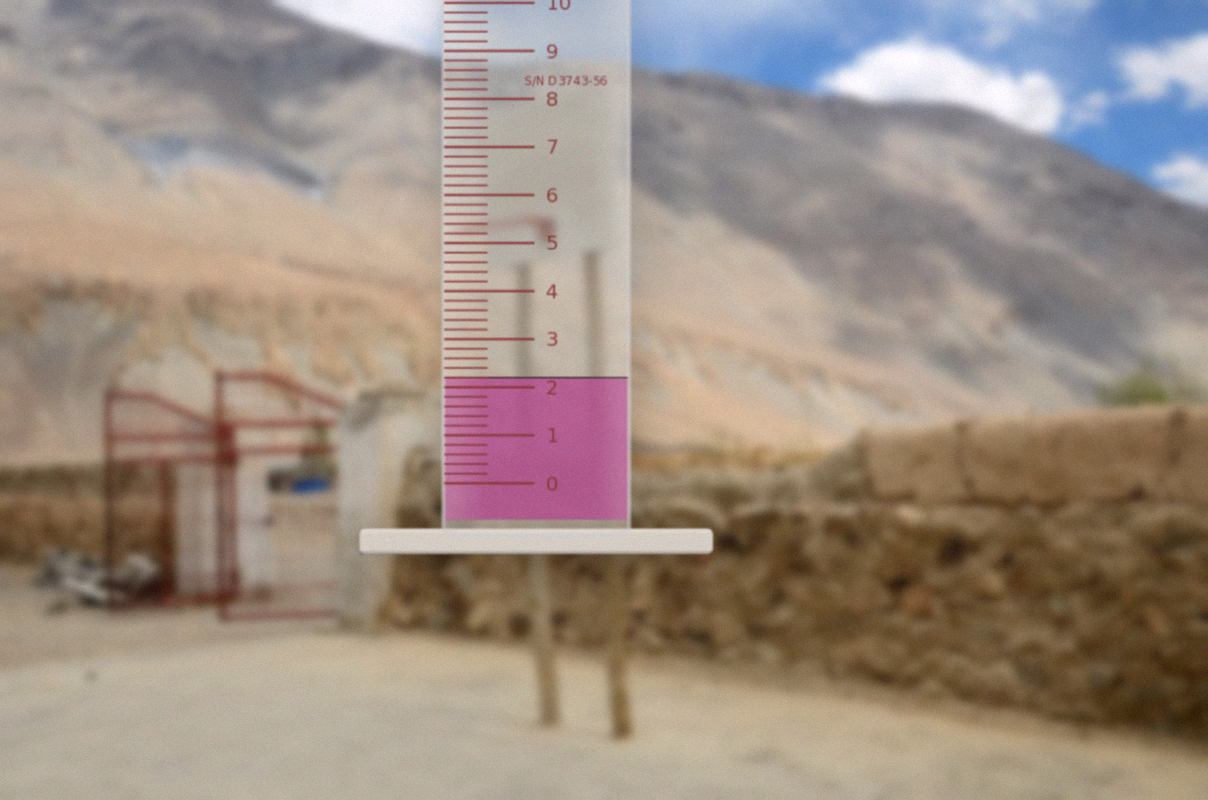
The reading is 2.2 (mL)
